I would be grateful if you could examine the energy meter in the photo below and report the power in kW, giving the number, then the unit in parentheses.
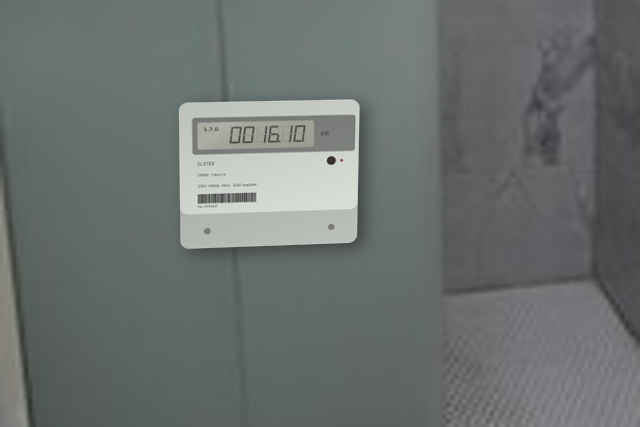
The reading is 16.10 (kW)
